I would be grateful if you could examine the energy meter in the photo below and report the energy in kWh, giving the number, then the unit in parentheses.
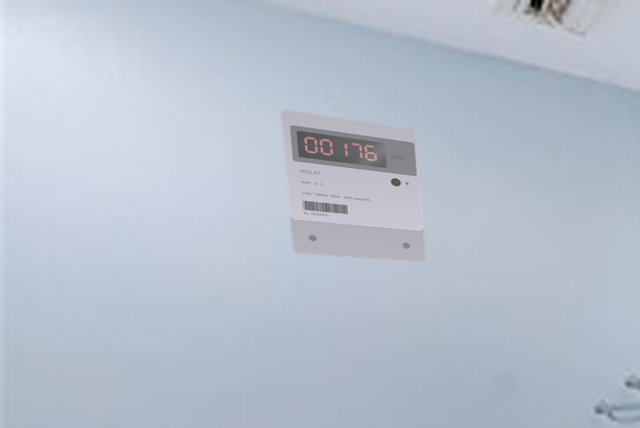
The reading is 176 (kWh)
